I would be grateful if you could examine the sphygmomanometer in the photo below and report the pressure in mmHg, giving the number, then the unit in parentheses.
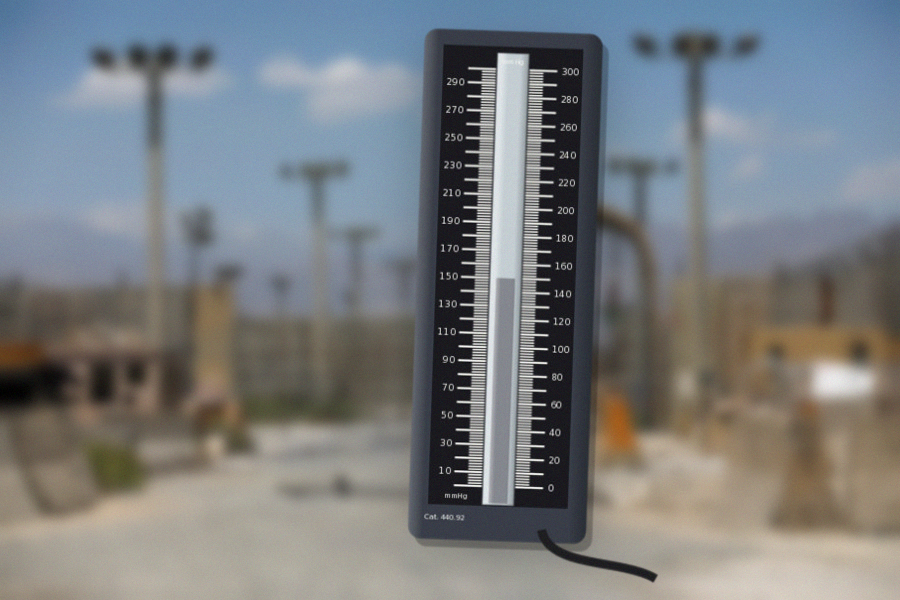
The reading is 150 (mmHg)
